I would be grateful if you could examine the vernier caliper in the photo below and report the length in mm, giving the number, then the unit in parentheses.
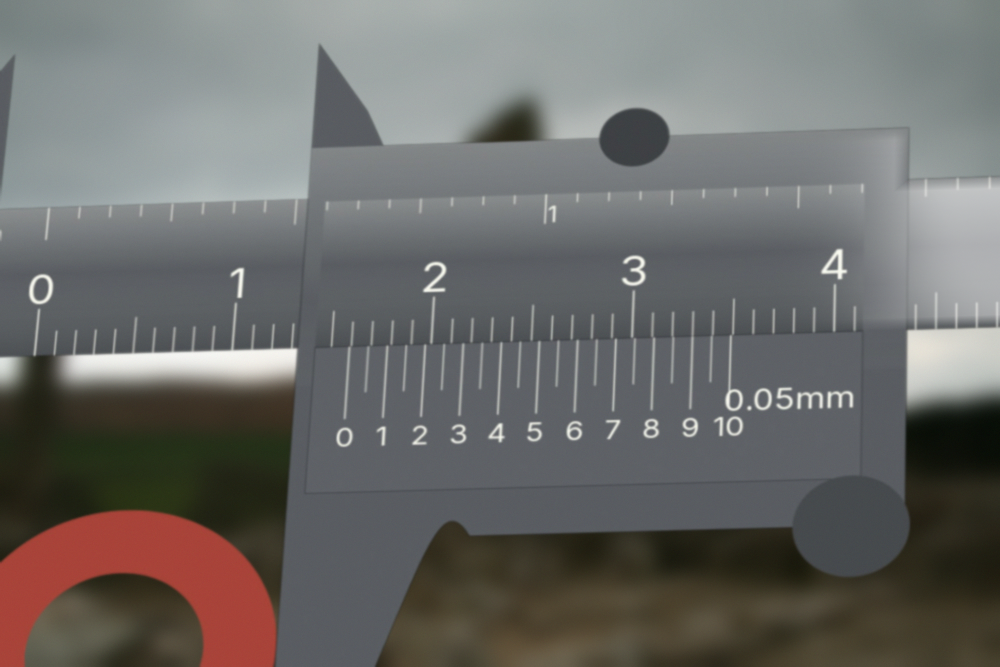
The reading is 15.9 (mm)
